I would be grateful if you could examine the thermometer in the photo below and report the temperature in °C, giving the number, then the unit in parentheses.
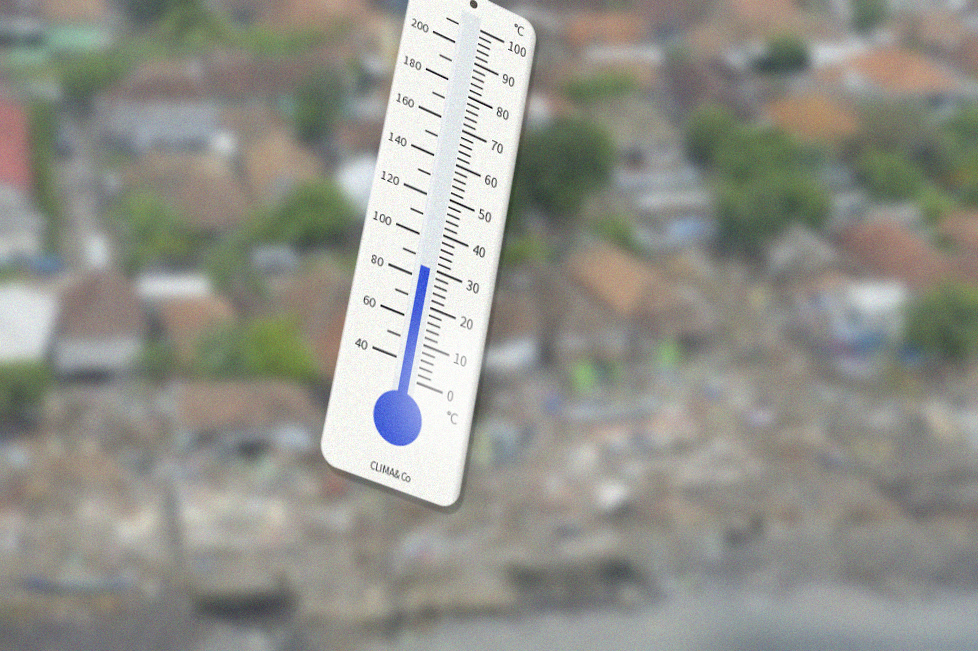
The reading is 30 (°C)
